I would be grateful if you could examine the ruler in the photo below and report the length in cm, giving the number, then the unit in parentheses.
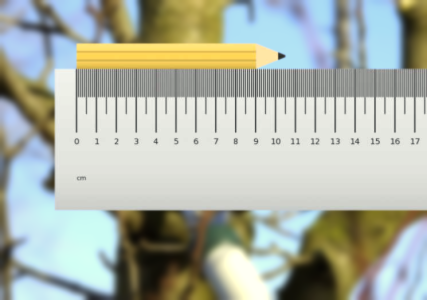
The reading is 10.5 (cm)
